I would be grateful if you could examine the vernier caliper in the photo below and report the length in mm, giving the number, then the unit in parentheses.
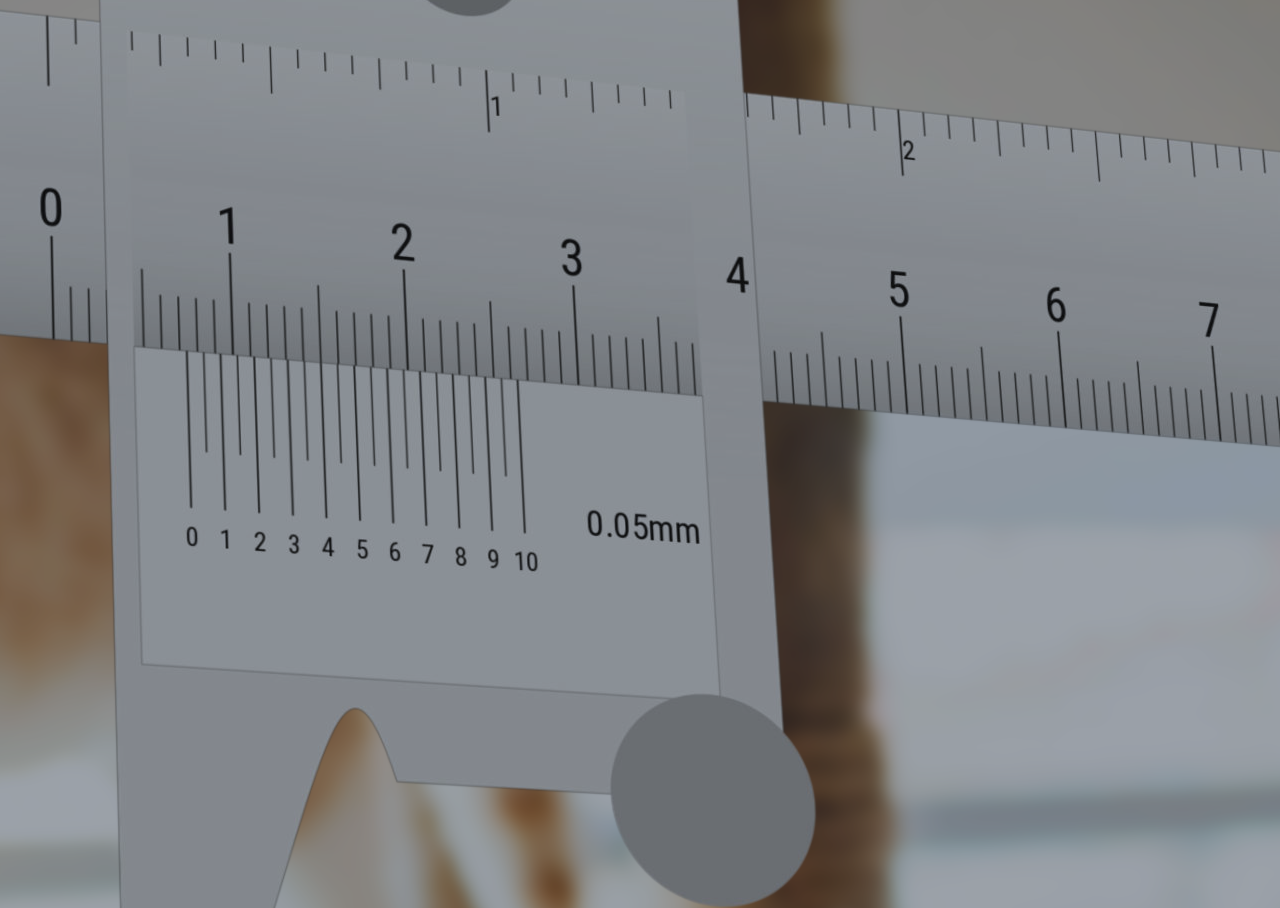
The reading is 7.4 (mm)
